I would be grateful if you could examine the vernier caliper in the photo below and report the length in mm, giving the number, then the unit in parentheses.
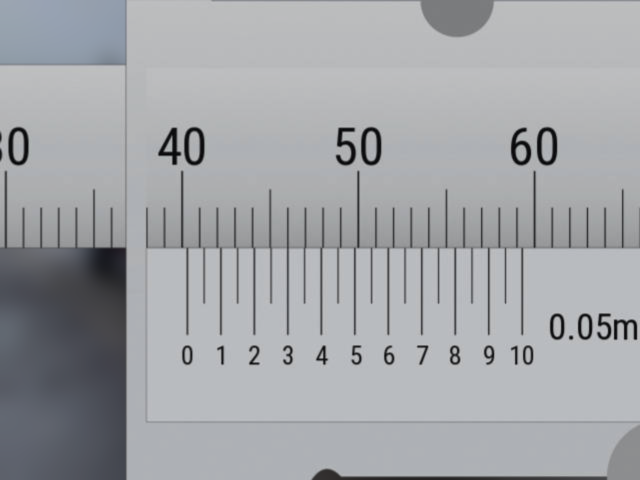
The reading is 40.3 (mm)
